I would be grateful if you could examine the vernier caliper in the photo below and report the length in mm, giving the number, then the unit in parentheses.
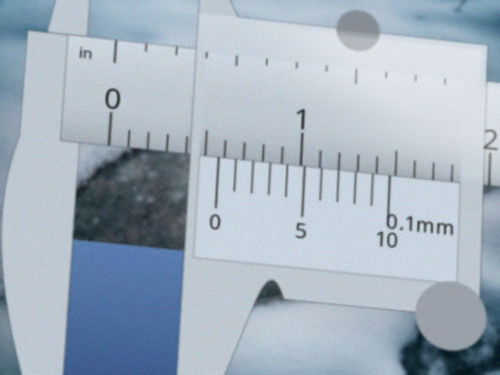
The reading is 5.7 (mm)
